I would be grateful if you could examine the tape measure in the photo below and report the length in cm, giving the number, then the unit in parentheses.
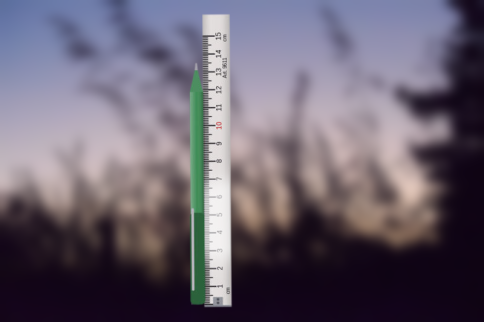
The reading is 13.5 (cm)
